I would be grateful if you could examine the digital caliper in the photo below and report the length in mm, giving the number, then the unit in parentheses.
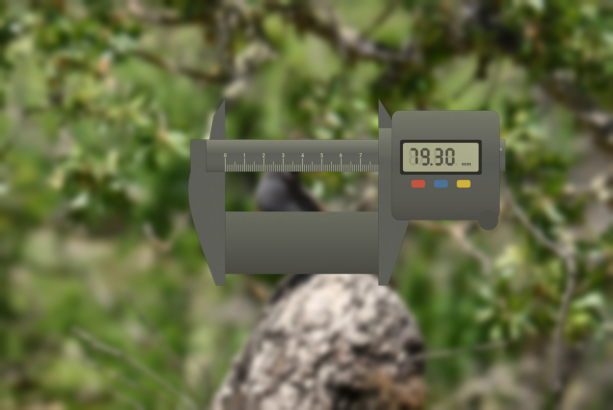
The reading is 79.30 (mm)
